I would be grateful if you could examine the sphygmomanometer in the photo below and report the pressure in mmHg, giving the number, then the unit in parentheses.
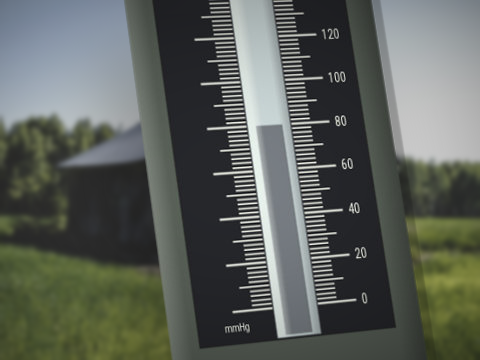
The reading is 80 (mmHg)
